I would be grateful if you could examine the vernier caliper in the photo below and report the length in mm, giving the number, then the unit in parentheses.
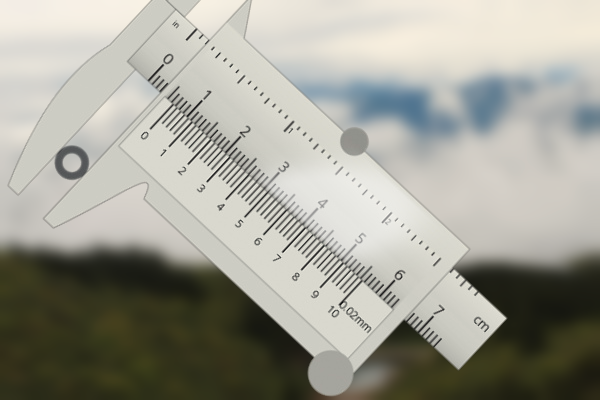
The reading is 6.5 (mm)
